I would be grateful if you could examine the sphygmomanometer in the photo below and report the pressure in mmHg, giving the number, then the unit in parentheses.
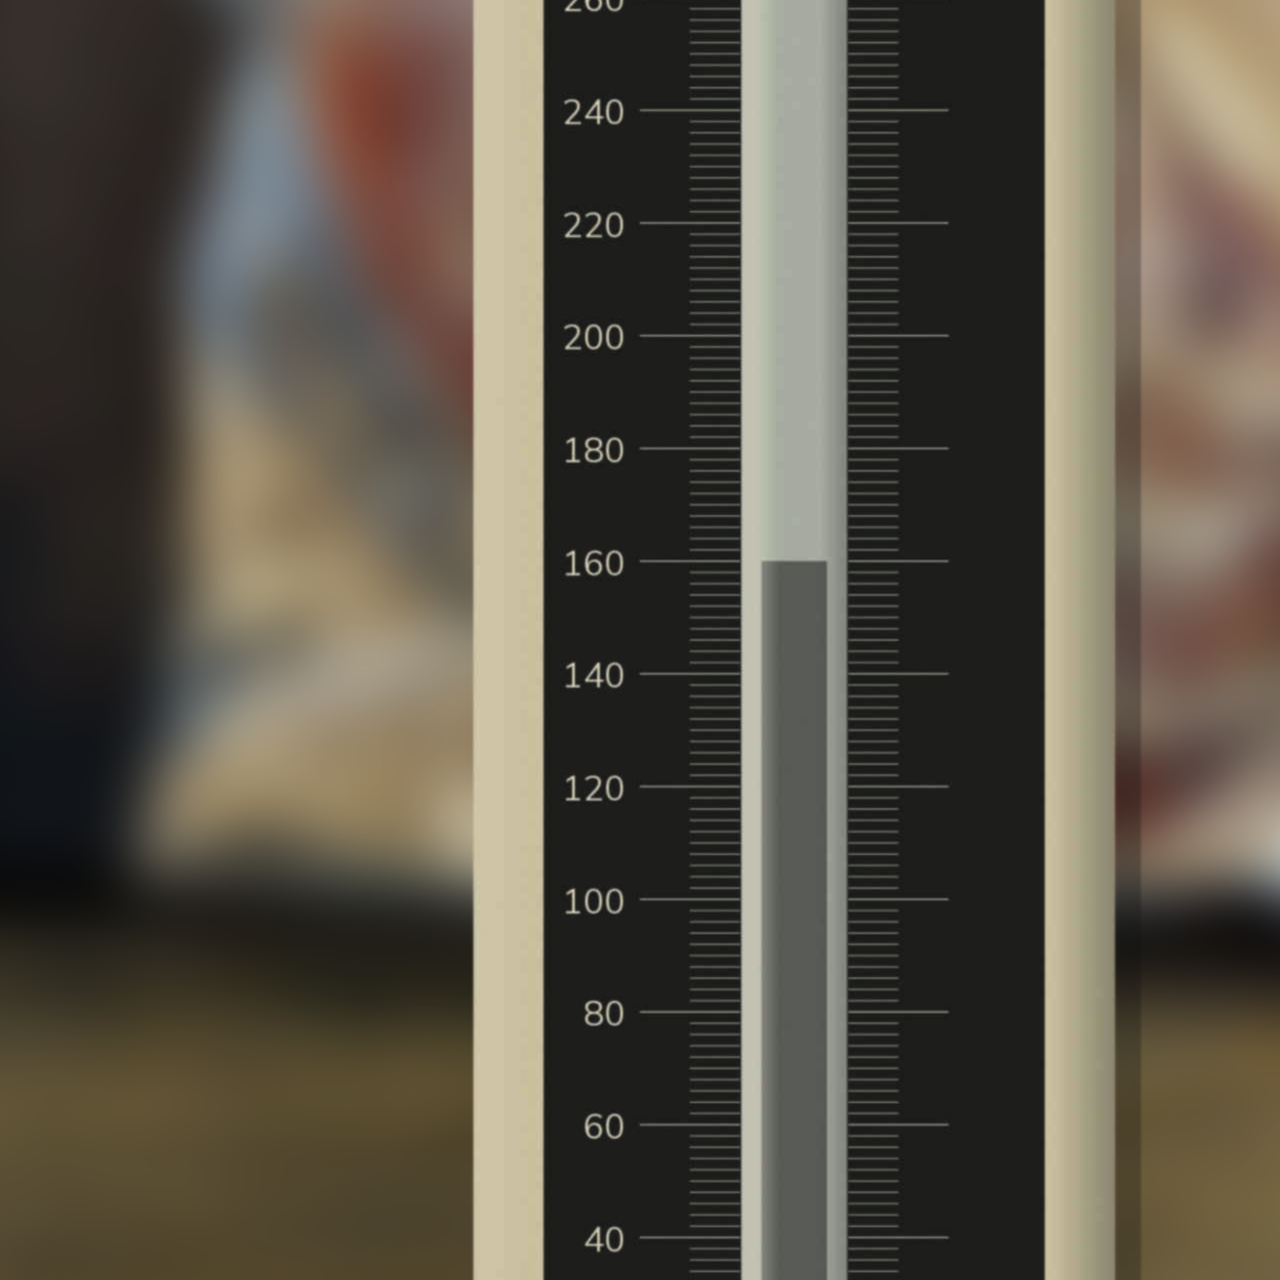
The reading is 160 (mmHg)
